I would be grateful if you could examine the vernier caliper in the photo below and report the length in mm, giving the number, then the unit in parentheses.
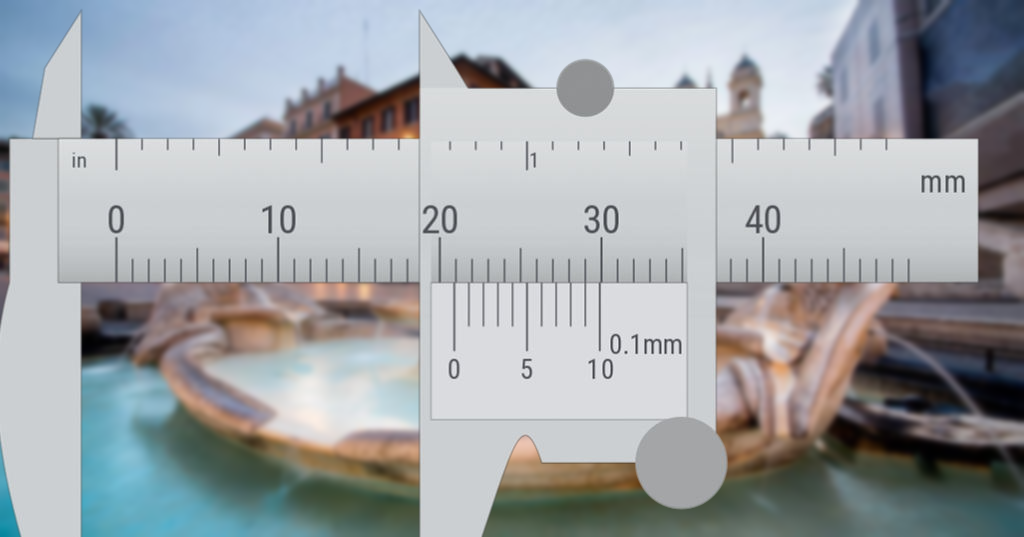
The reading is 20.9 (mm)
